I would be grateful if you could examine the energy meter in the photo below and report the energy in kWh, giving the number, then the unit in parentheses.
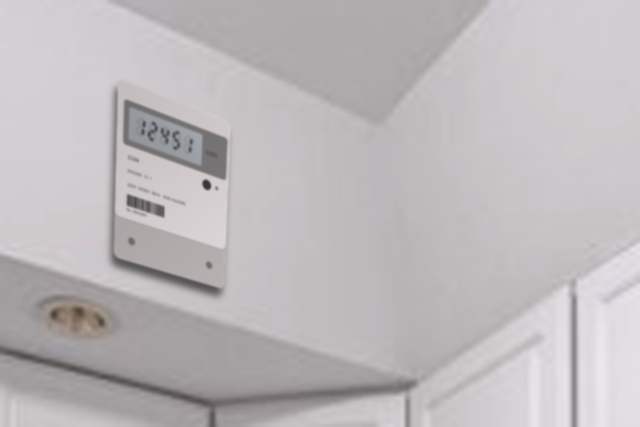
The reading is 12451 (kWh)
